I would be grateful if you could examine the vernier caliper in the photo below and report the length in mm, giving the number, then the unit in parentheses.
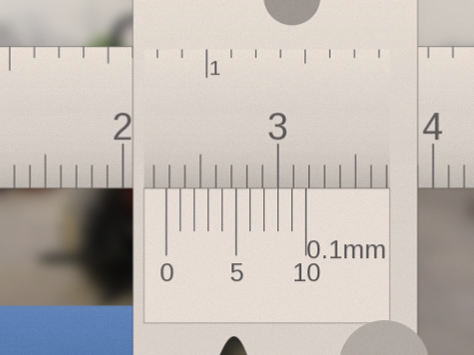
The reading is 22.8 (mm)
